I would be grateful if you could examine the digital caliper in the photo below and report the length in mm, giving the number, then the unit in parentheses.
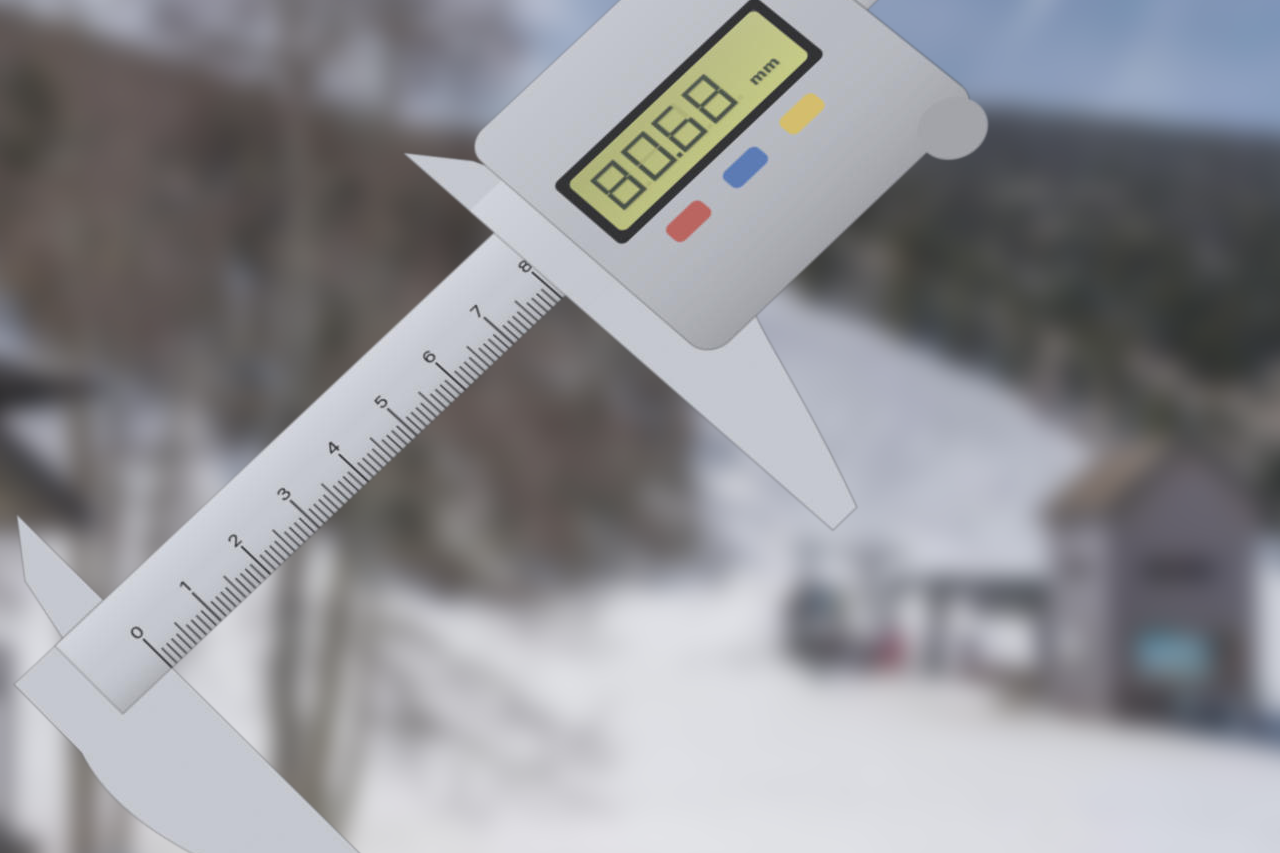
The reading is 80.68 (mm)
